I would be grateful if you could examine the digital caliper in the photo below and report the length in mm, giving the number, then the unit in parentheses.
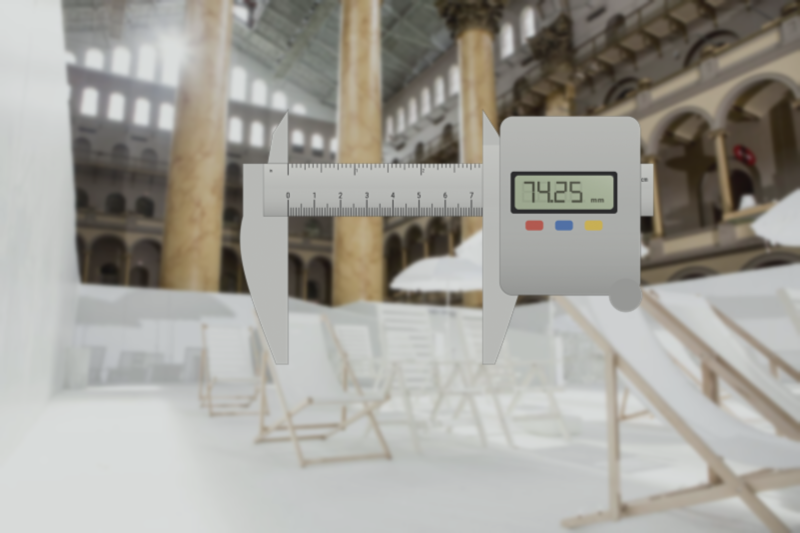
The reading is 74.25 (mm)
